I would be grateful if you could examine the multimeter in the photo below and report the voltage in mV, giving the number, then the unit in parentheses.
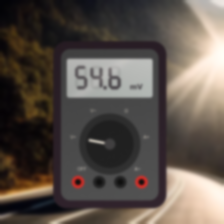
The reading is 54.6 (mV)
